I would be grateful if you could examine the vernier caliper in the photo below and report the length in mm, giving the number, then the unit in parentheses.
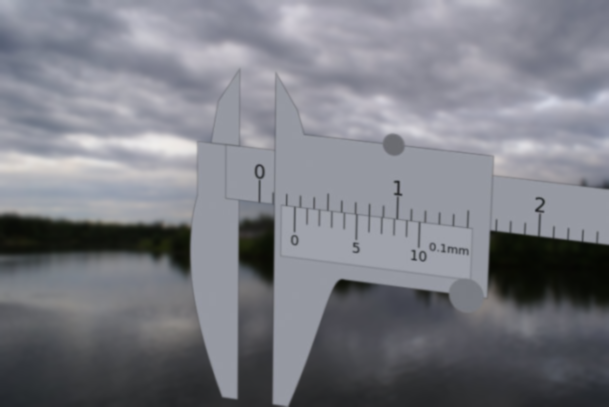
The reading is 2.6 (mm)
